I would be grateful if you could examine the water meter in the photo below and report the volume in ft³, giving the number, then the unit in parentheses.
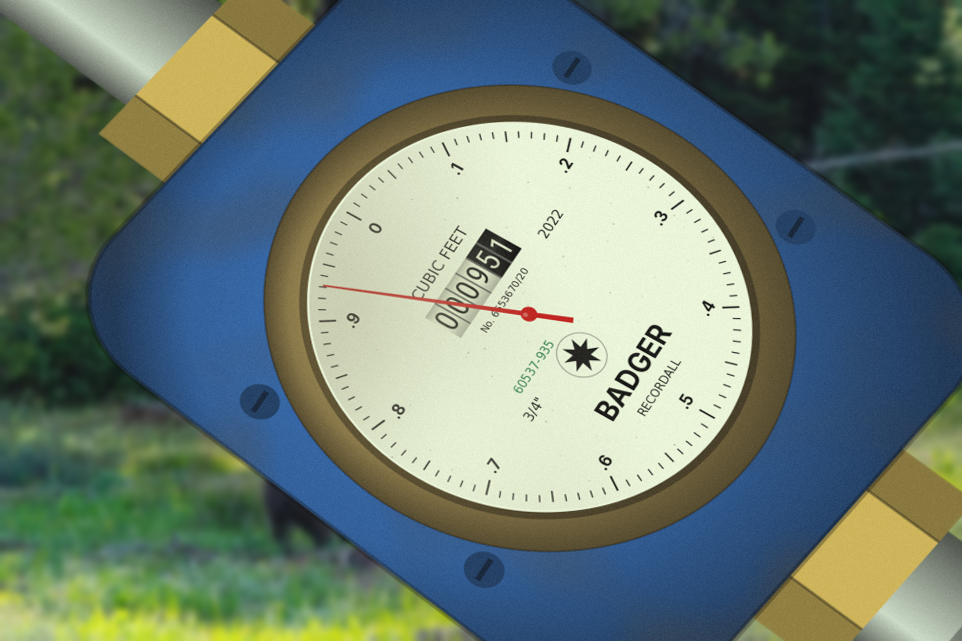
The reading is 950.93 (ft³)
